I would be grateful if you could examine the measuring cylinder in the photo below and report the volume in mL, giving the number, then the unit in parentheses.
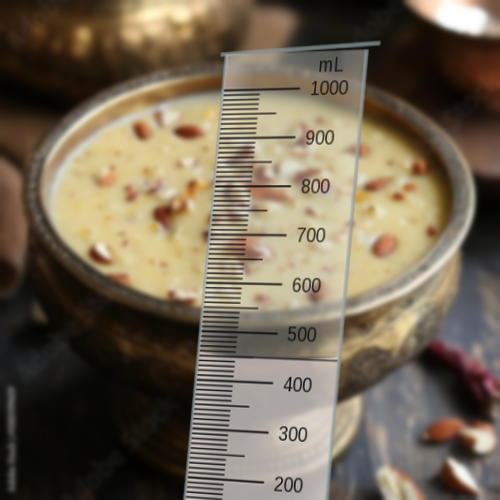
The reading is 450 (mL)
